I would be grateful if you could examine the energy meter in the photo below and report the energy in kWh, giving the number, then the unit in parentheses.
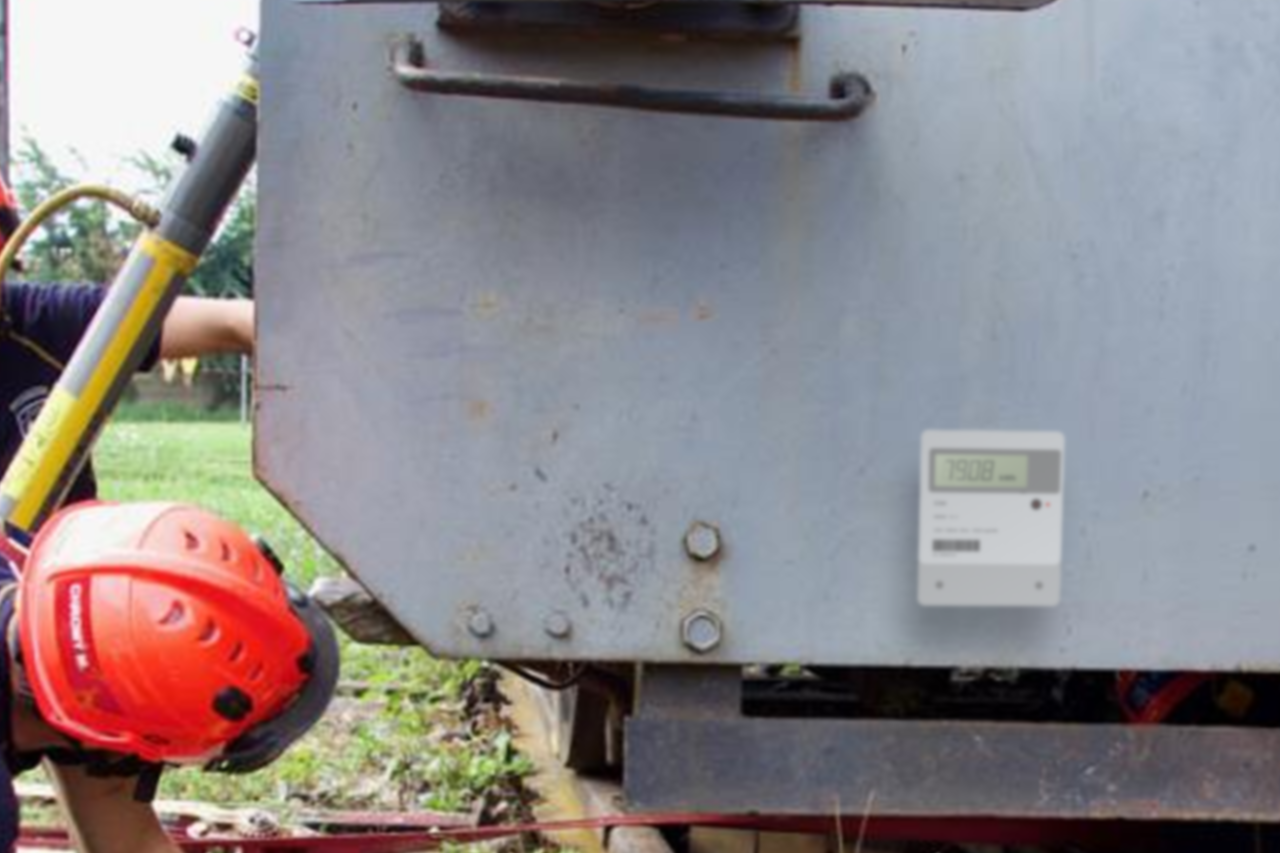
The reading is 7908 (kWh)
